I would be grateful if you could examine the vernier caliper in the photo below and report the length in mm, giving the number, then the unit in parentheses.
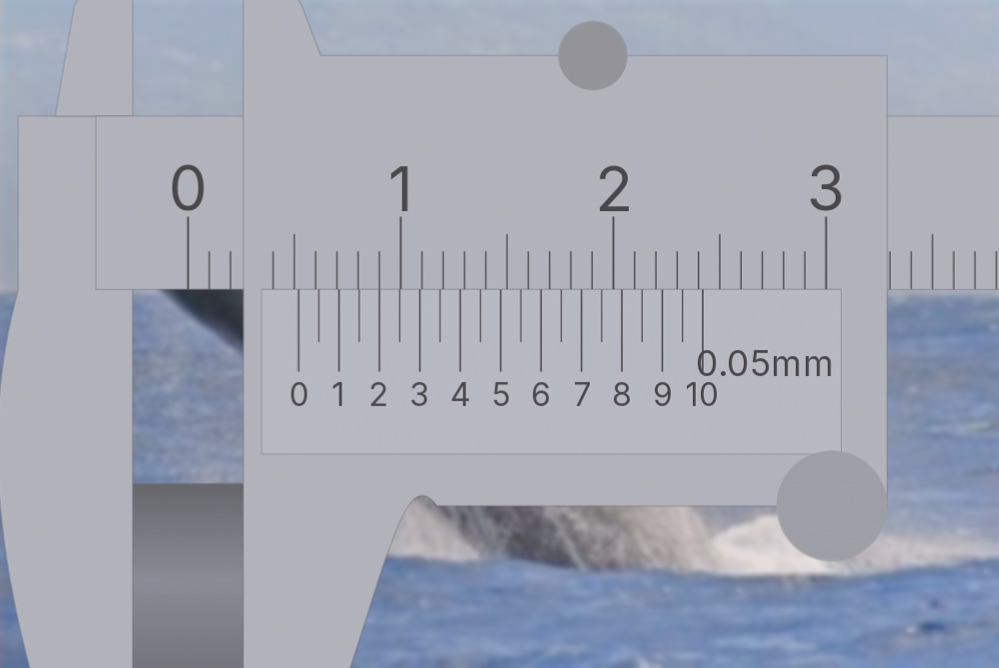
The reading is 5.2 (mm)
